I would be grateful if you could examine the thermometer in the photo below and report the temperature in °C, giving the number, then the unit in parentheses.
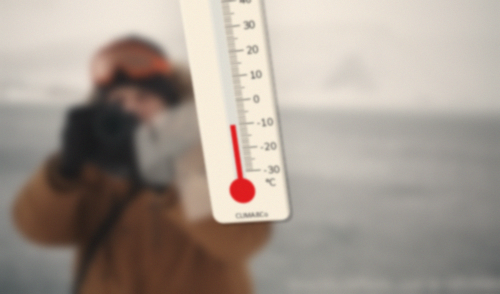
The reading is -10 (°C)
